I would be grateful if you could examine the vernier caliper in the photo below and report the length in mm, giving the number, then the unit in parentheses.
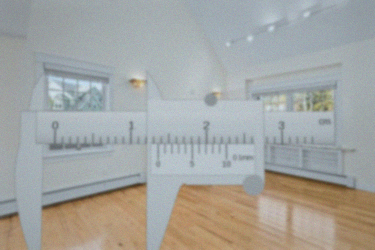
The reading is 13.6 (mm)
